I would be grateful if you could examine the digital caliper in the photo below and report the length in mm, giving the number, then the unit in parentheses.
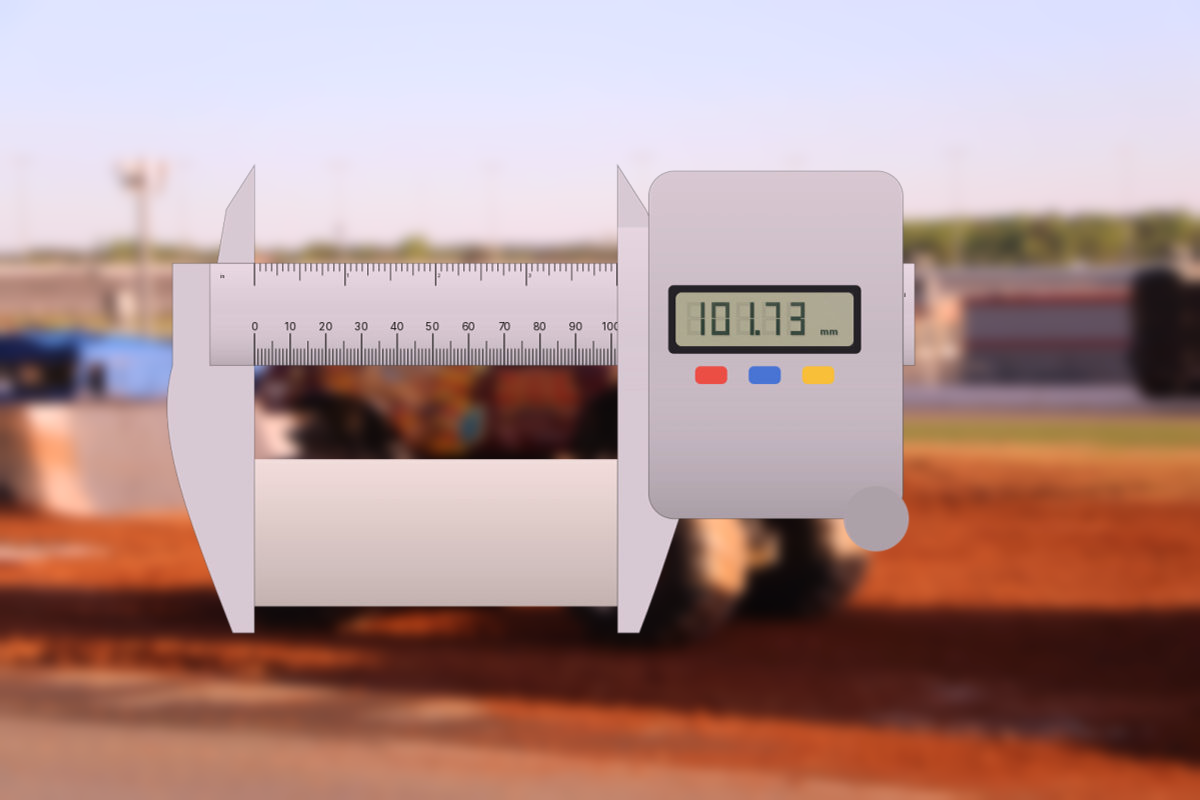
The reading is 101.73 (mm)
